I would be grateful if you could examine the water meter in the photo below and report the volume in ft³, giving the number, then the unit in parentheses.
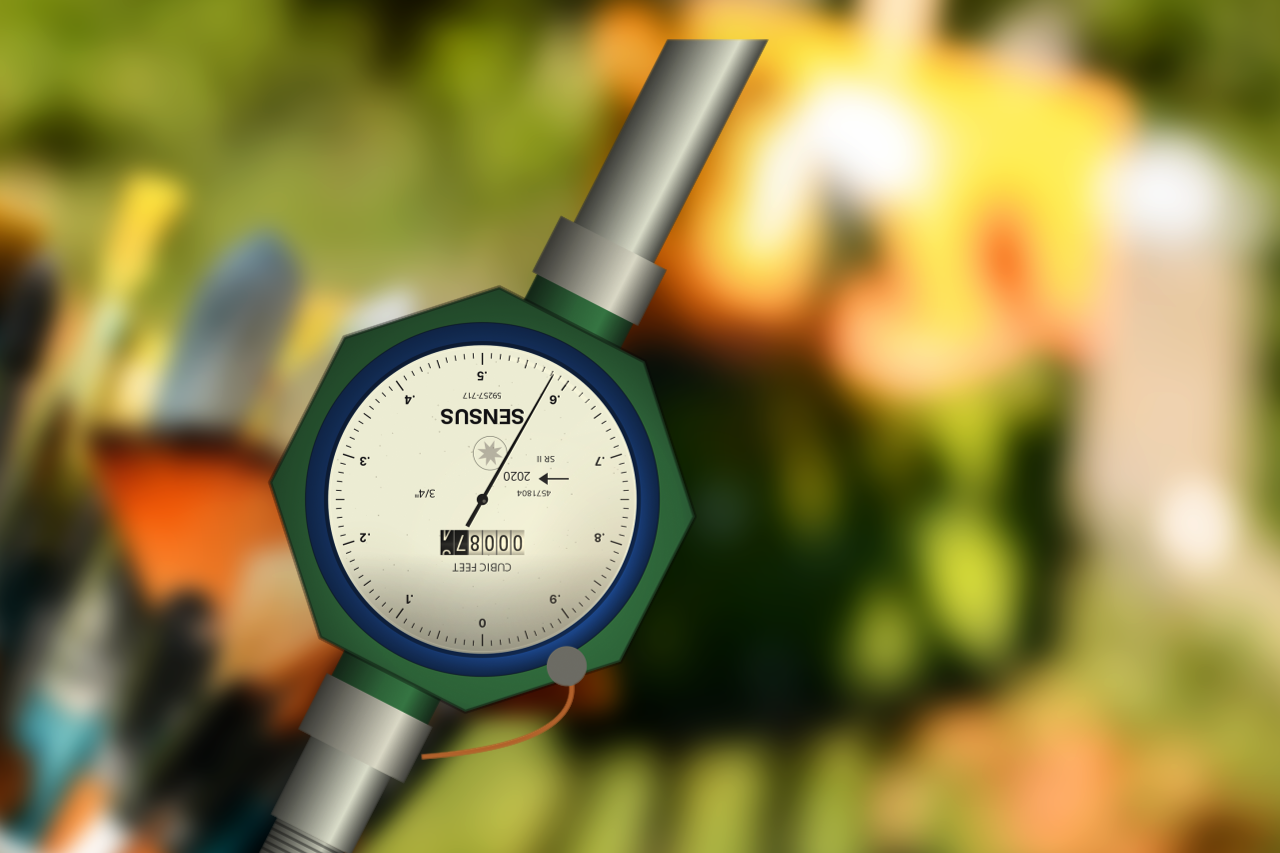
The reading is 873.58 (ft³)
